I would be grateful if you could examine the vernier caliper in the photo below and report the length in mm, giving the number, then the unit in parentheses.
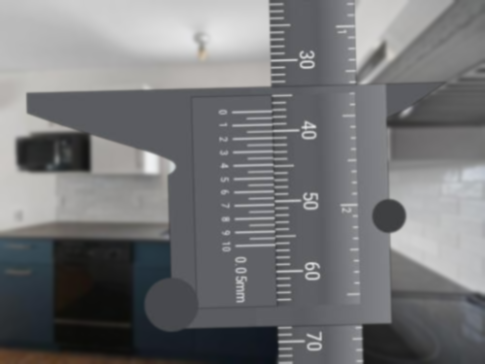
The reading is 37.2 (mm)
